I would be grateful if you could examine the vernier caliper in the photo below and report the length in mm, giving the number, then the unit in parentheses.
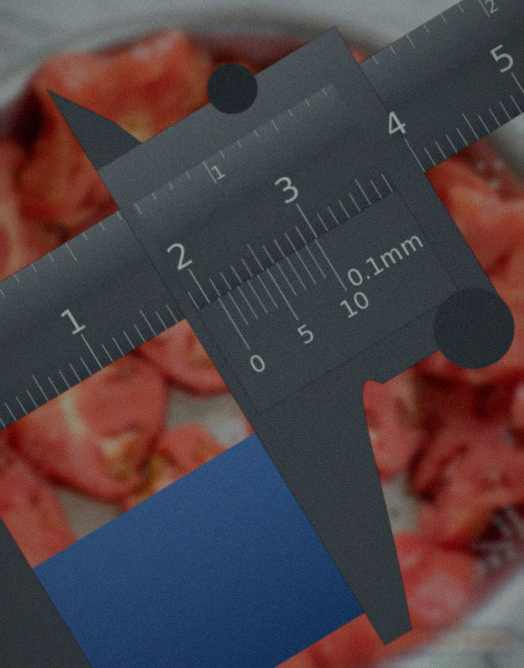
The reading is 20.8 (mm)
